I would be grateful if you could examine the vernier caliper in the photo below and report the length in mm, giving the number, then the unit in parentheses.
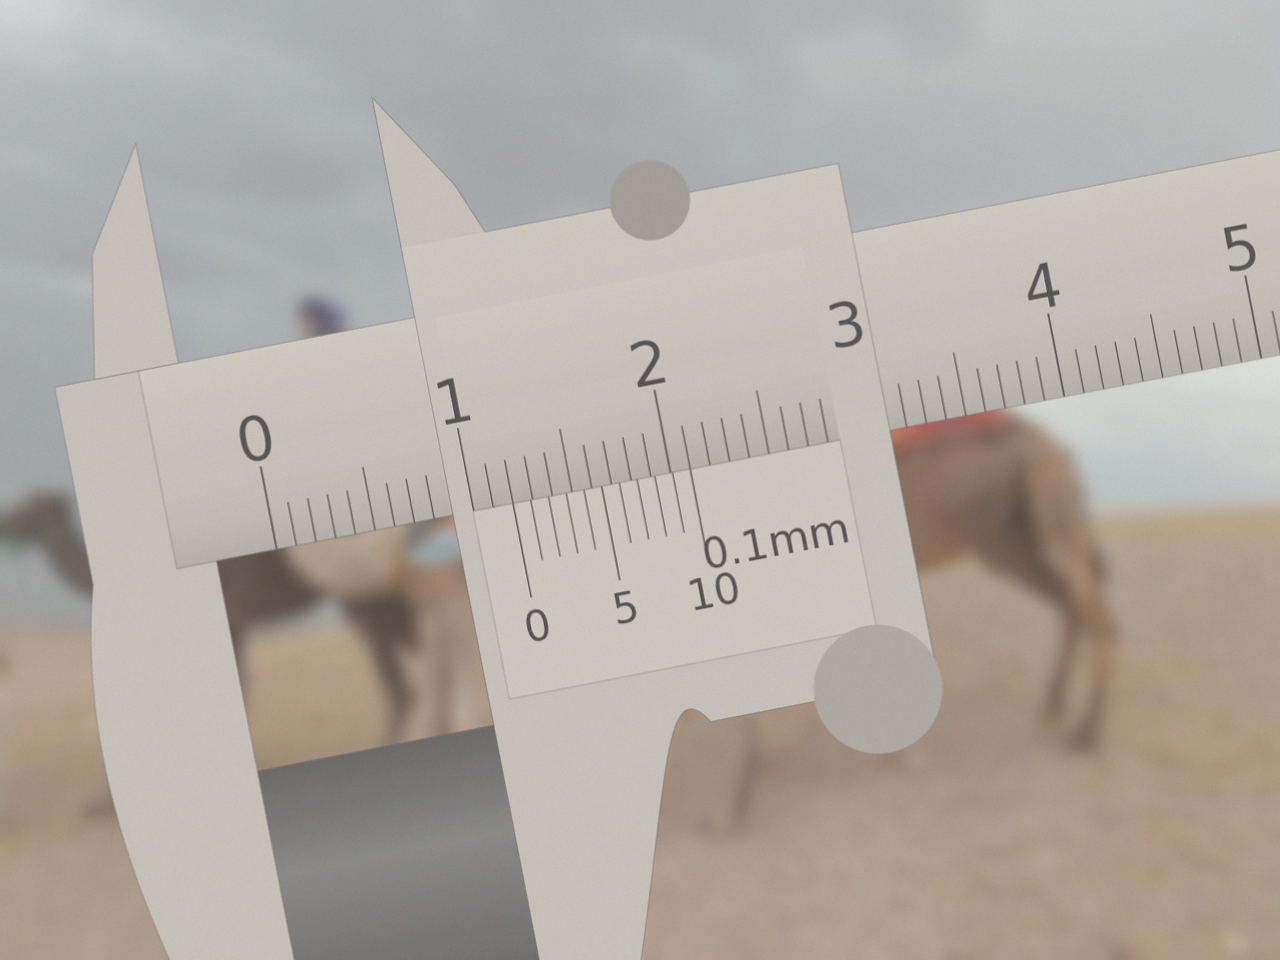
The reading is 12.0 (mm)
